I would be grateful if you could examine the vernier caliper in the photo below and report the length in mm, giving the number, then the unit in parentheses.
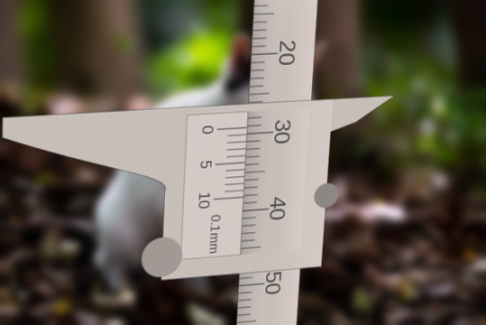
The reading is 29.2 (mm)
